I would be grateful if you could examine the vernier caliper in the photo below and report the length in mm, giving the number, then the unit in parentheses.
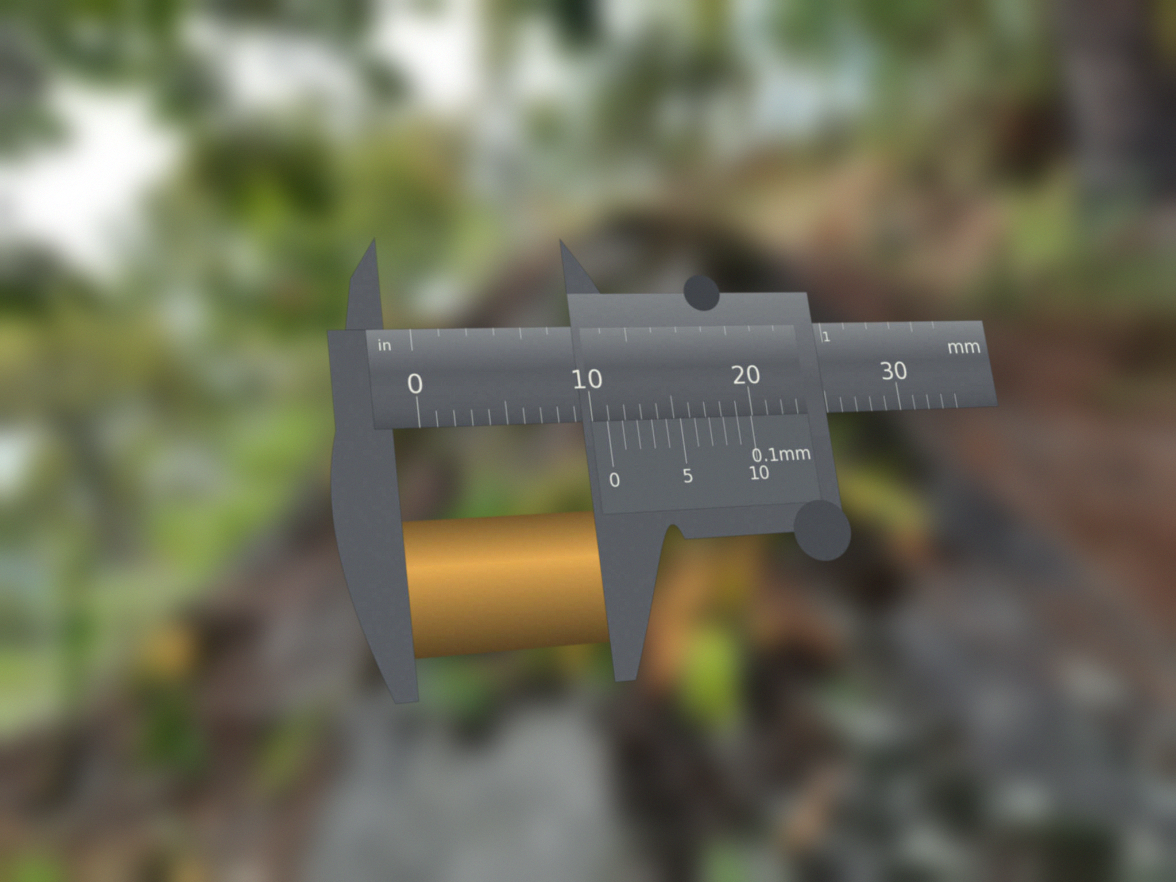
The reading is 10.9 (mm)
